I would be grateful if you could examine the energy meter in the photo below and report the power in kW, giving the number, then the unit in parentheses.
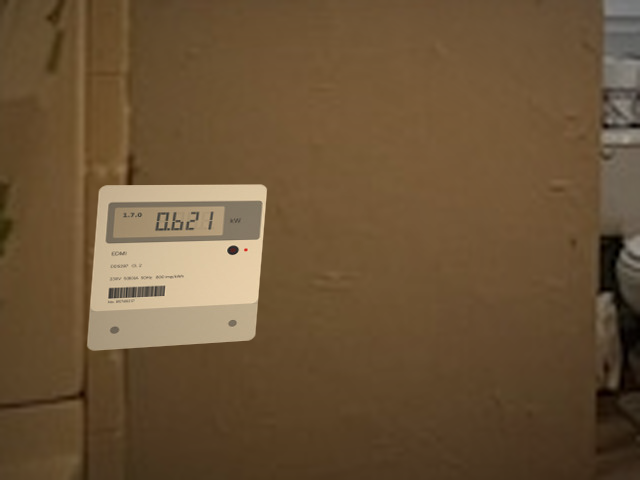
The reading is 0.621 (kW)
